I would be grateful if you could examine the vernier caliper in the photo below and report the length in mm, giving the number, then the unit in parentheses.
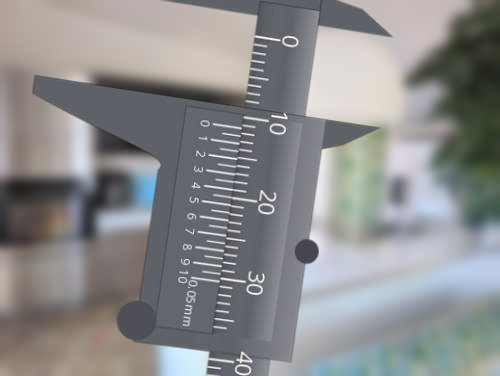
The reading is 11.4 (mm)
